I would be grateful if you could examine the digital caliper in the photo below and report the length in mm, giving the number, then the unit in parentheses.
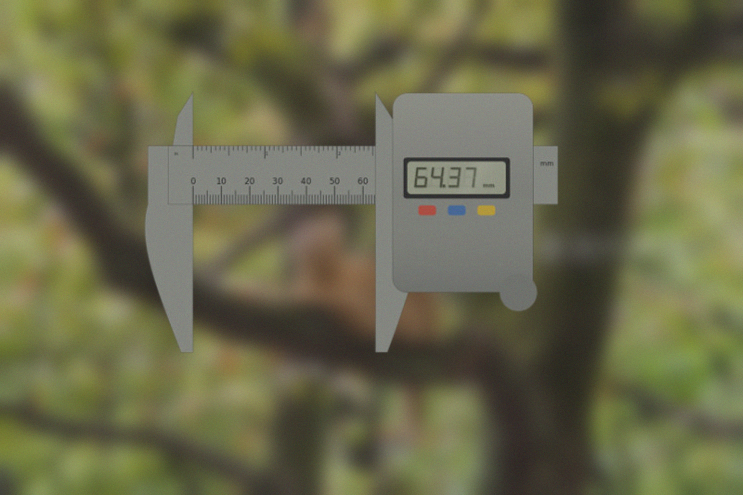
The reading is 64.37 (mm)
